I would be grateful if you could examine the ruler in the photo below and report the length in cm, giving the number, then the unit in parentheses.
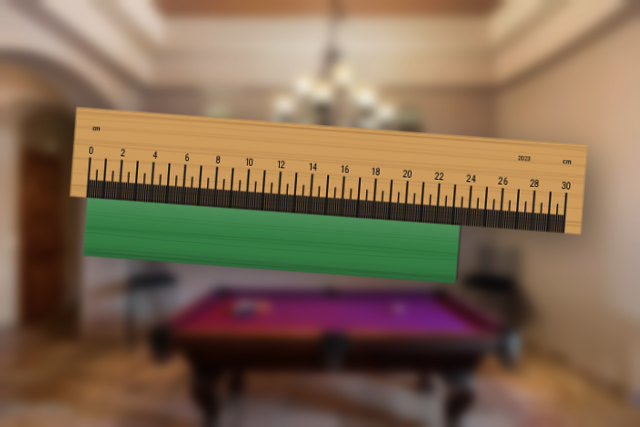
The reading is 23.5 (cm)
